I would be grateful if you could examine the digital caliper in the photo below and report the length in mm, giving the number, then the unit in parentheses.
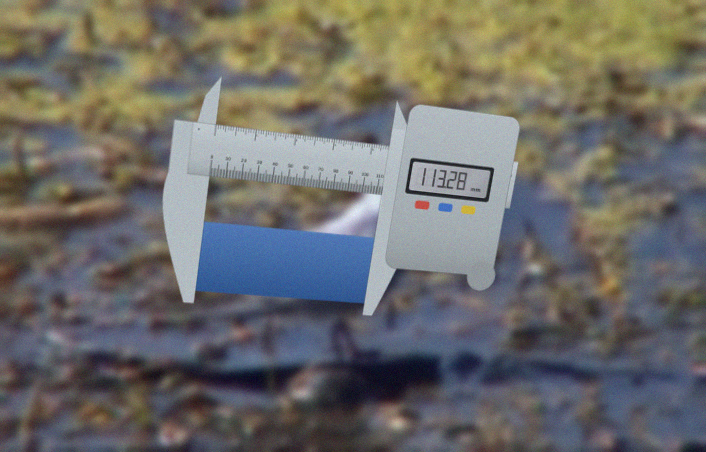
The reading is 113.28 (mm)
